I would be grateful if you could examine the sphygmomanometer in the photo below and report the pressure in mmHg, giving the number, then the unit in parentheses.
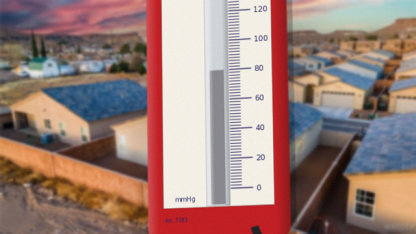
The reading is 80 (mmHg)
